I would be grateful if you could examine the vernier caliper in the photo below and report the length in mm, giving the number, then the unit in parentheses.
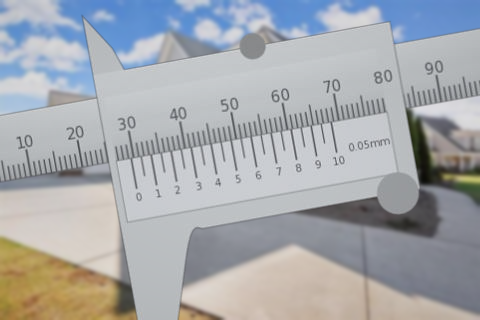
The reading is 29.5 (mm)
